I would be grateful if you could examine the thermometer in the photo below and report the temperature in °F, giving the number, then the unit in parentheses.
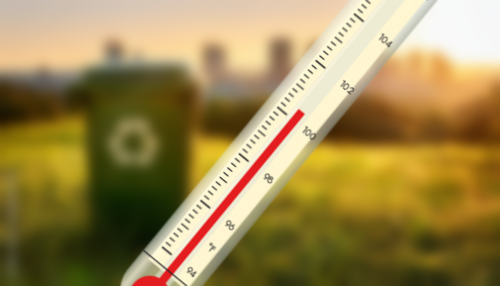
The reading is 100.4 (°F)
